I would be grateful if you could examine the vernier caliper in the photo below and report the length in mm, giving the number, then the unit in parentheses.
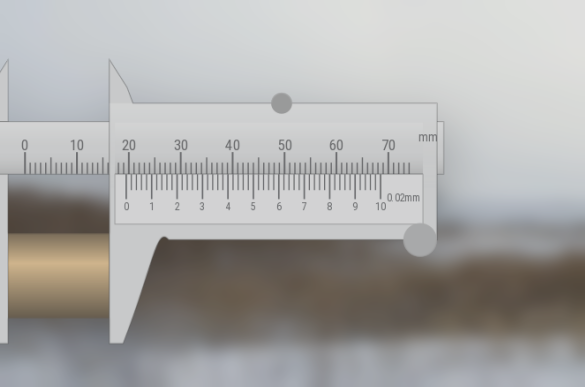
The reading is 19.5 (mm)
